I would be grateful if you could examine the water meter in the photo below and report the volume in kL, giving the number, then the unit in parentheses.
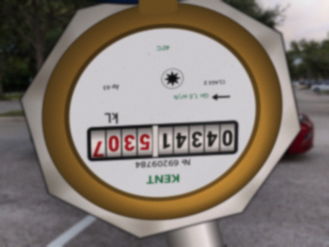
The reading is 4341.5307 (kL)
